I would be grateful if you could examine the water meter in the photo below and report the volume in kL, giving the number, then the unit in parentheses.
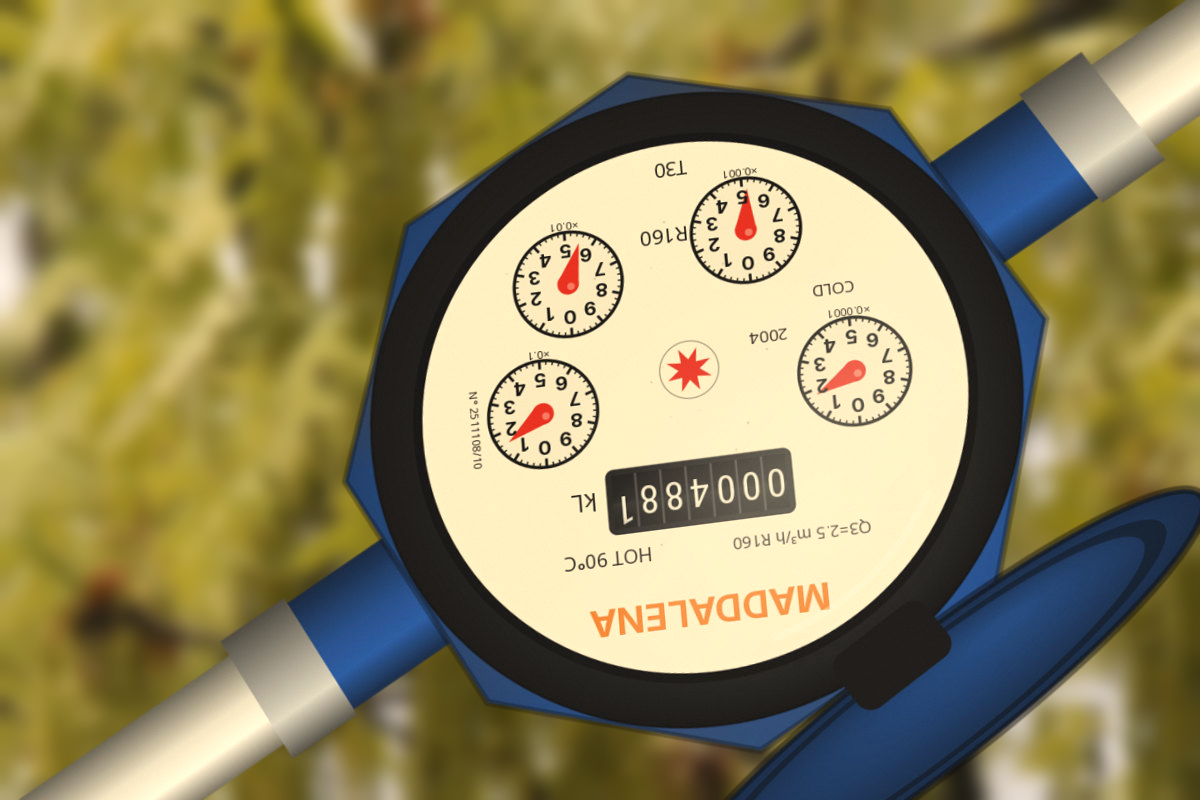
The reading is 4881.1551 (kL)
